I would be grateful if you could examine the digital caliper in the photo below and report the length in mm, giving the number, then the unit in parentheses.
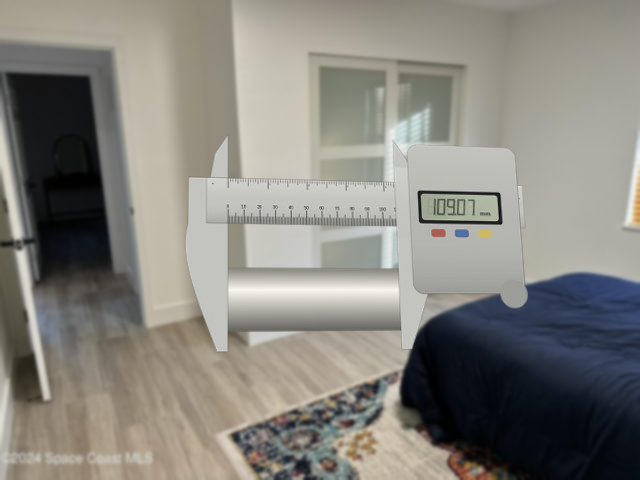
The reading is 109.07 (mm)
